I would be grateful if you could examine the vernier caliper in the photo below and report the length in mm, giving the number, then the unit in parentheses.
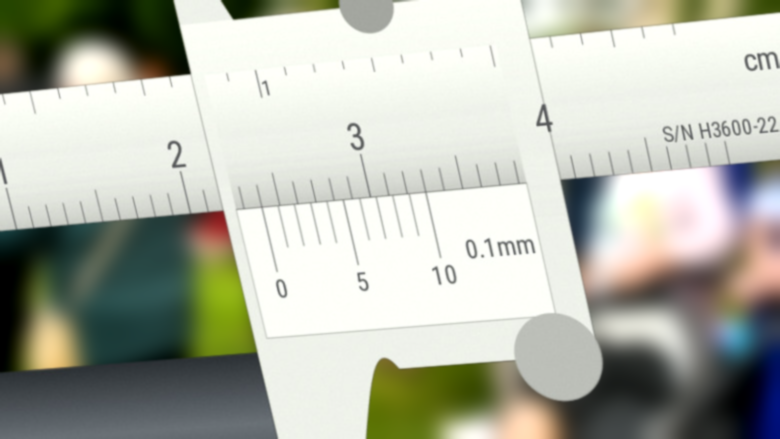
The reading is 24.0 (mm)
